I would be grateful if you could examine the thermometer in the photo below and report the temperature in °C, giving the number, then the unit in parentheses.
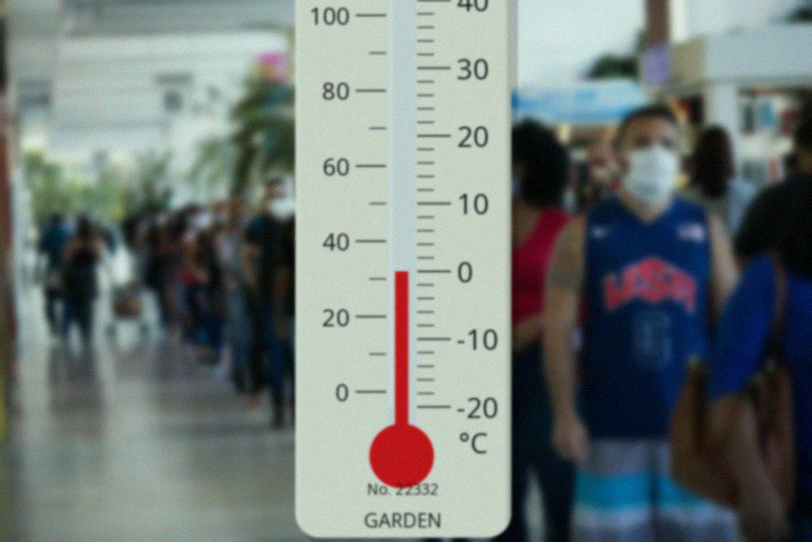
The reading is 0 (°C)
